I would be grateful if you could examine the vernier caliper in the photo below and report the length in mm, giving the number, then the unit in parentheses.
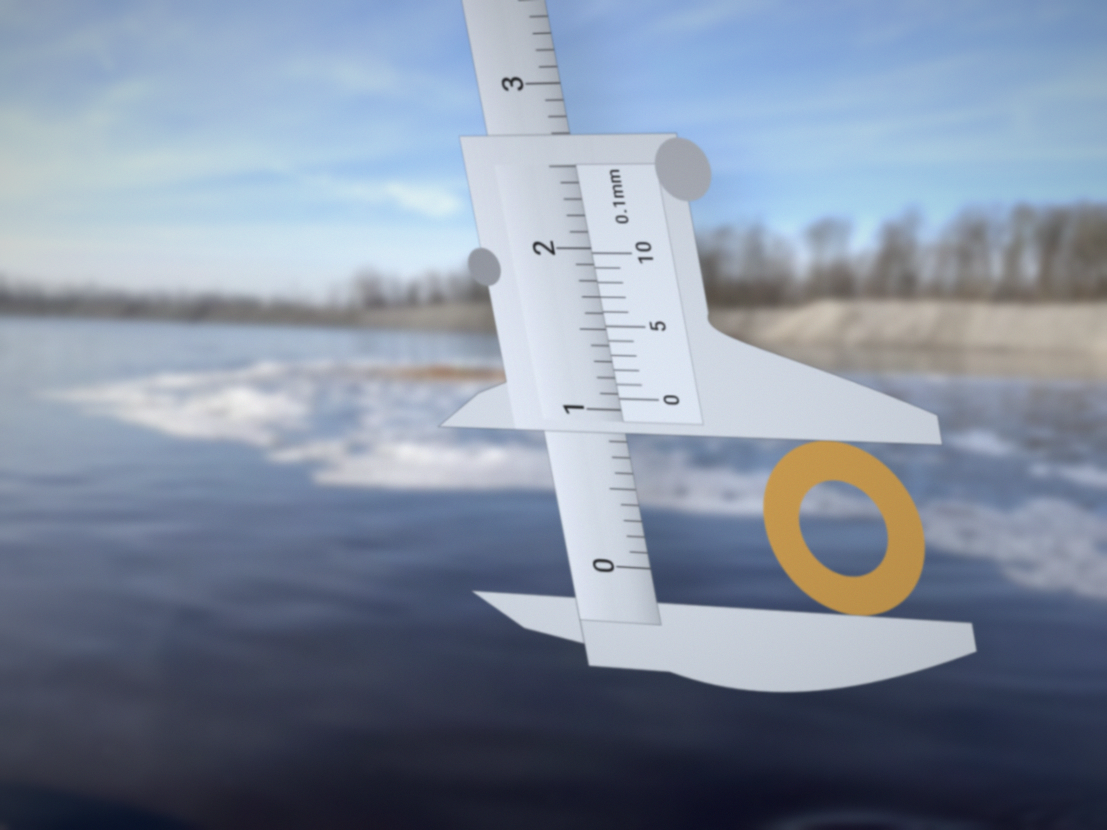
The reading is 10.7 (mm)
